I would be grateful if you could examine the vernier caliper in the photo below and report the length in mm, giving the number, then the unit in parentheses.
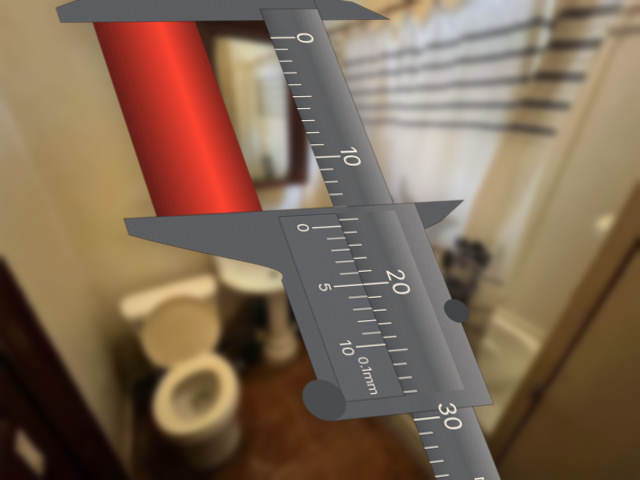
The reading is 15.5 (mm)
